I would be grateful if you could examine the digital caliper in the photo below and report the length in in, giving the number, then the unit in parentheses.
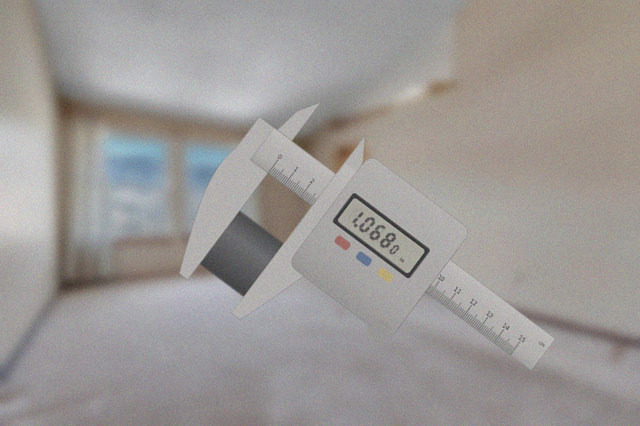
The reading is 1.0680 (in)
